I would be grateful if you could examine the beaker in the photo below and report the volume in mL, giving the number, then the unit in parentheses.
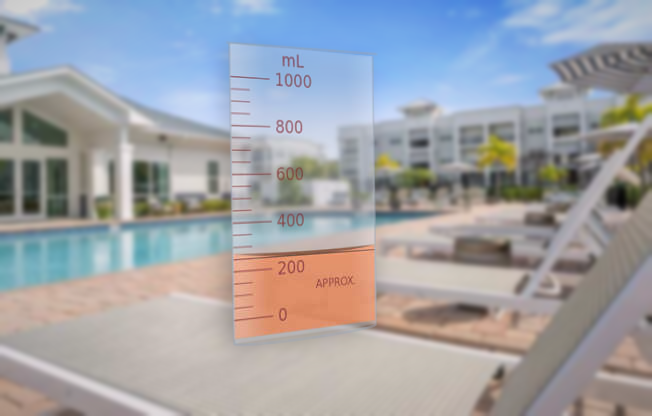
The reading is 250 (mL)
